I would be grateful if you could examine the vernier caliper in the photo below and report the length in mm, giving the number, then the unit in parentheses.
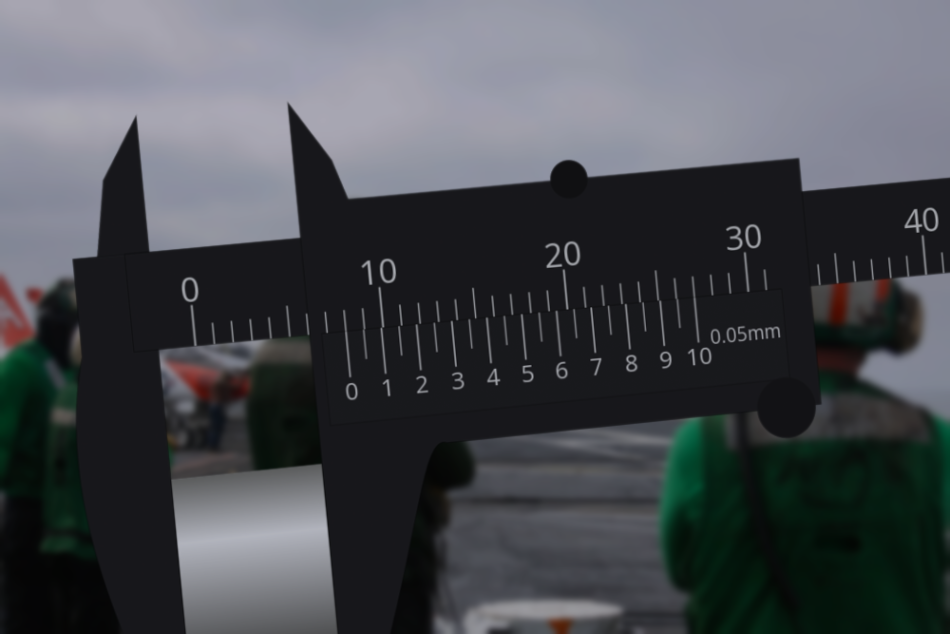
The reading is 8.0 (mm)
